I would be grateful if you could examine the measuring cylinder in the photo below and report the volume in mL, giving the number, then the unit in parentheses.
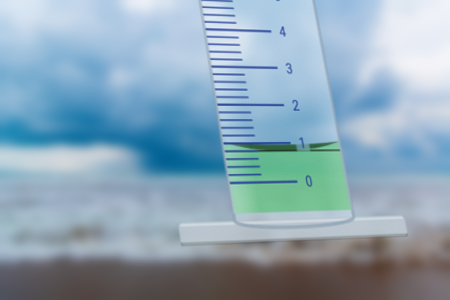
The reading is 0.8 (mL)
